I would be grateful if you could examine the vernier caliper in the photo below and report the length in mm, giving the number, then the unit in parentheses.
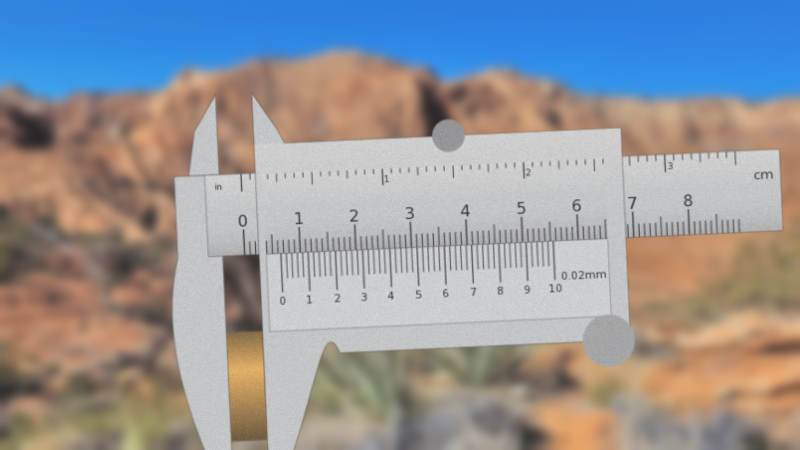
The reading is 6.5 (mm)
